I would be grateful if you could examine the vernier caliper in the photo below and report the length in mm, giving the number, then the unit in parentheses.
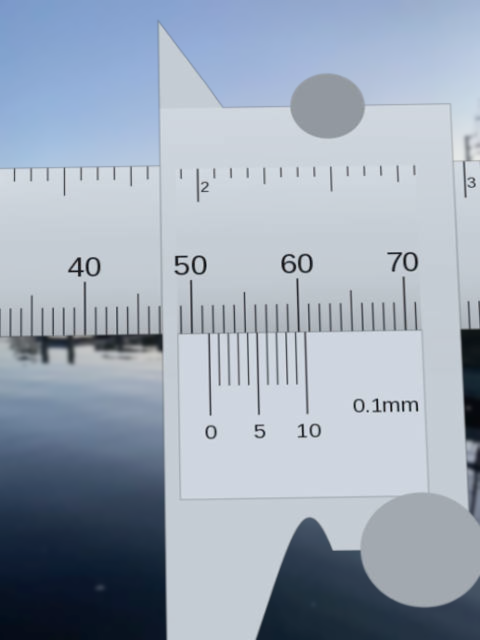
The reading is 51.6 (mm)
